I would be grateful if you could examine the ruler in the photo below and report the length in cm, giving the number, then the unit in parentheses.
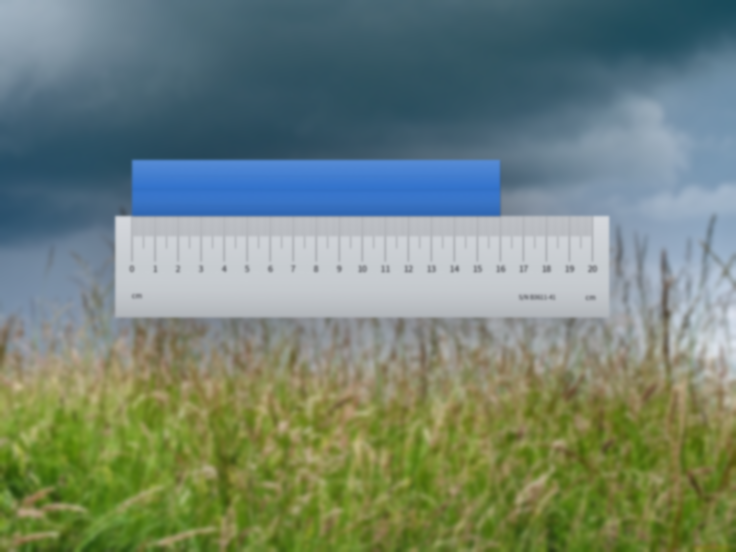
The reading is 16 (cm)
